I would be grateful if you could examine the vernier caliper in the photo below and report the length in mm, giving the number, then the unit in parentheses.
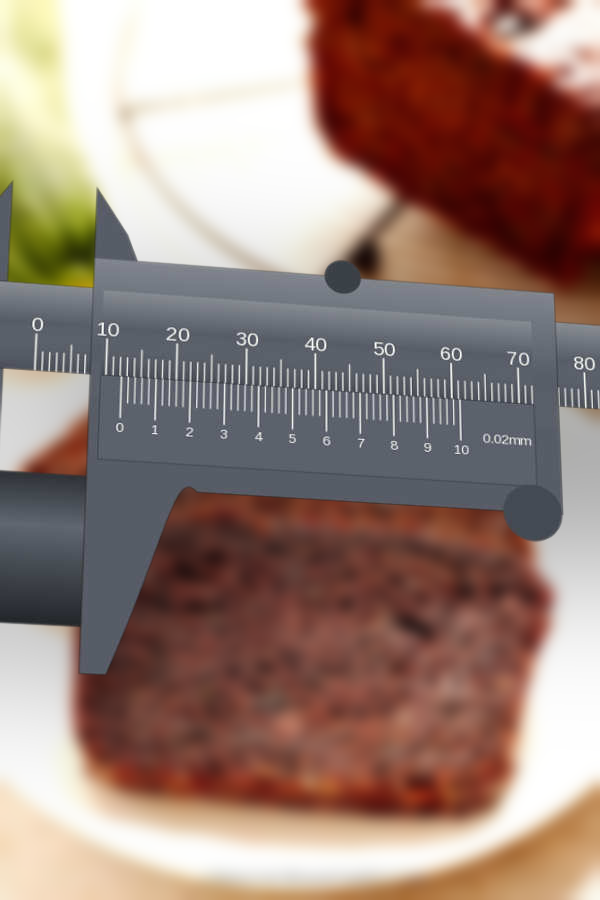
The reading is 12.2 (mm)
